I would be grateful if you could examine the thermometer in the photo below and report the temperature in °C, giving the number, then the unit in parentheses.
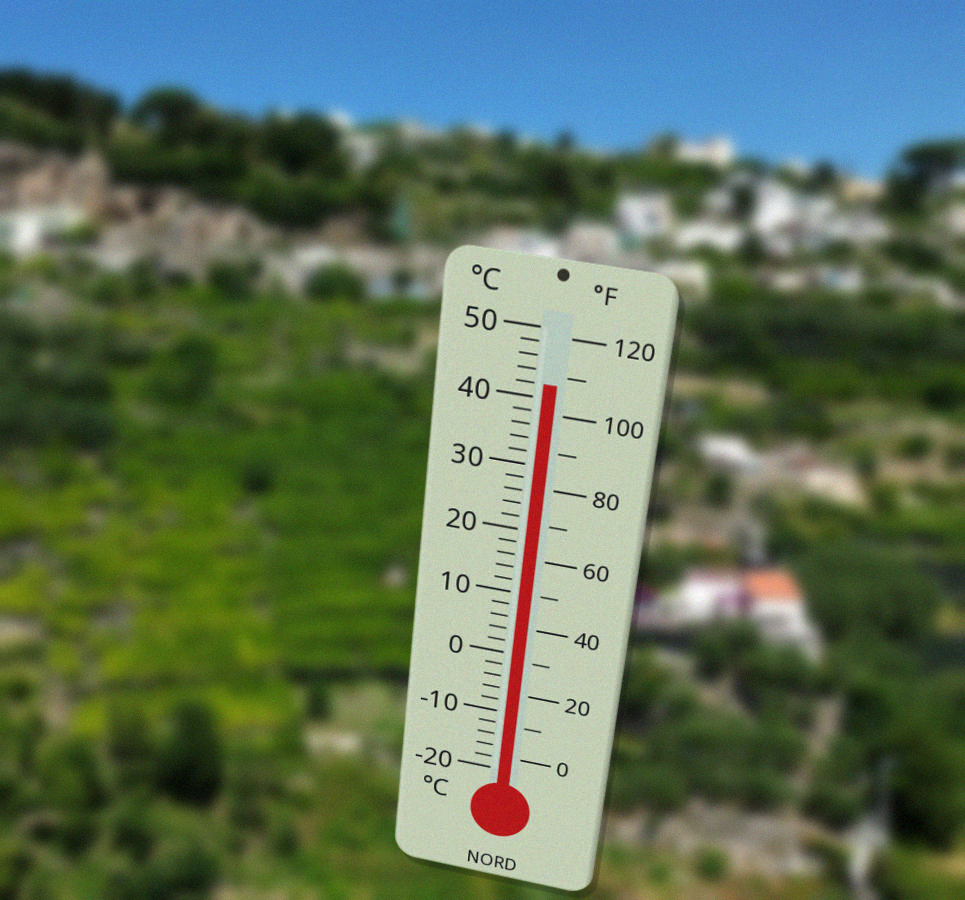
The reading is 42 (°C)
